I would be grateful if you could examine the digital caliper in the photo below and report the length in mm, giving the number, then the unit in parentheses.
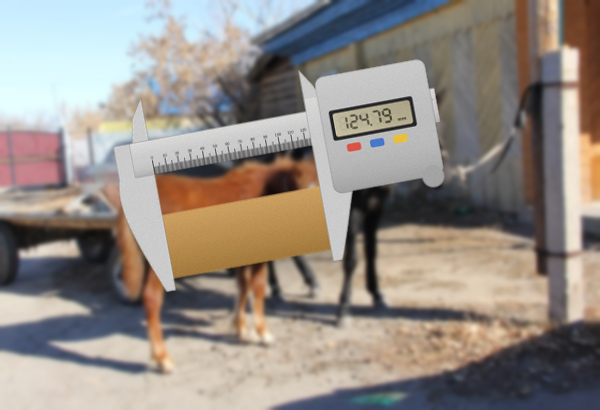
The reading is 124.79 (mm)
